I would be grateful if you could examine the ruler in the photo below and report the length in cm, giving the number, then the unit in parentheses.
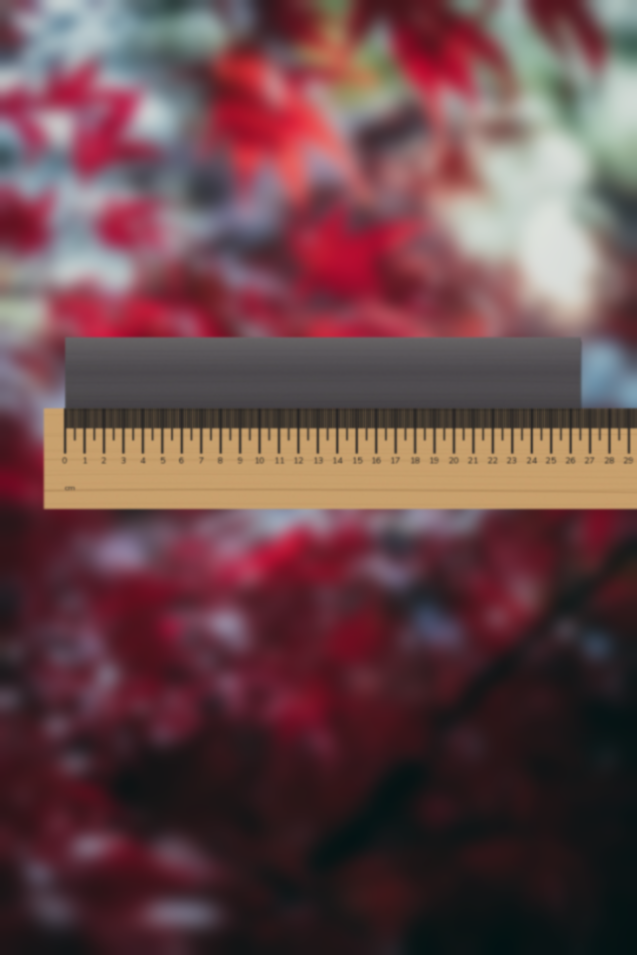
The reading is 26.5 (cm)
